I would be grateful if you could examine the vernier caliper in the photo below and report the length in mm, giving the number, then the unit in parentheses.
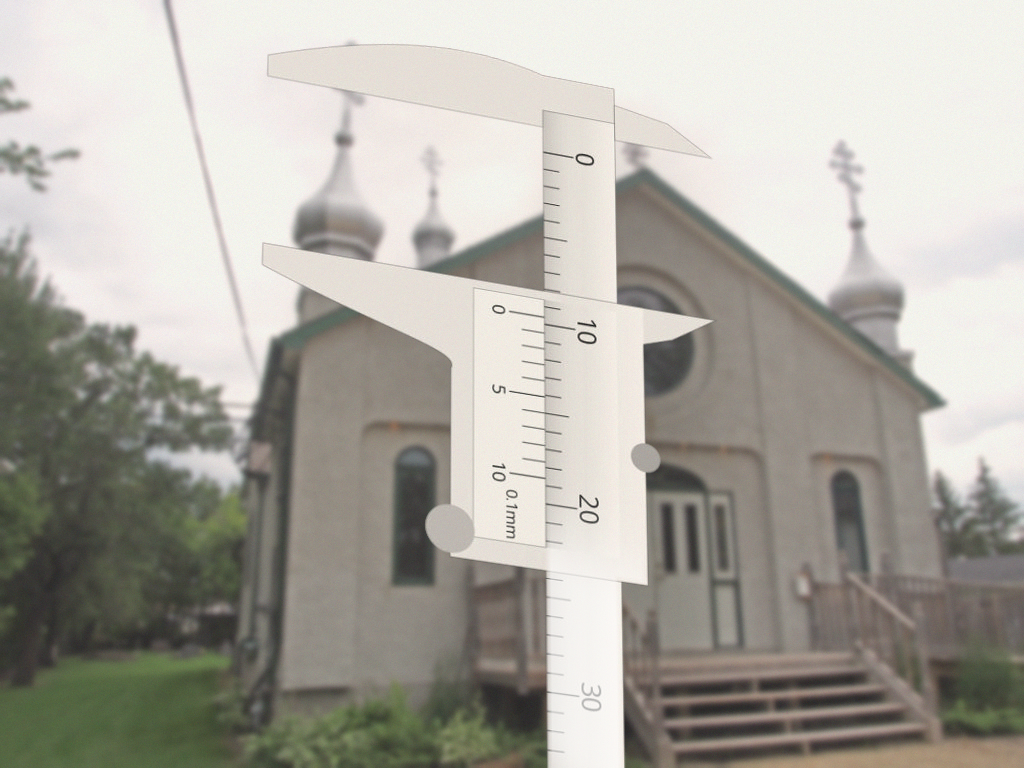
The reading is 9.6 (mm)
